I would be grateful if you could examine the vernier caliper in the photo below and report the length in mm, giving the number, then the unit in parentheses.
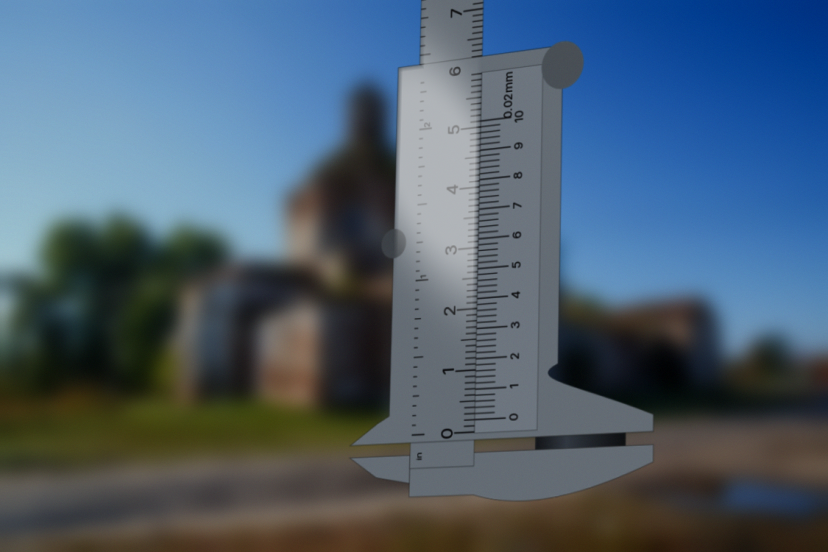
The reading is 2.0 (mm)
